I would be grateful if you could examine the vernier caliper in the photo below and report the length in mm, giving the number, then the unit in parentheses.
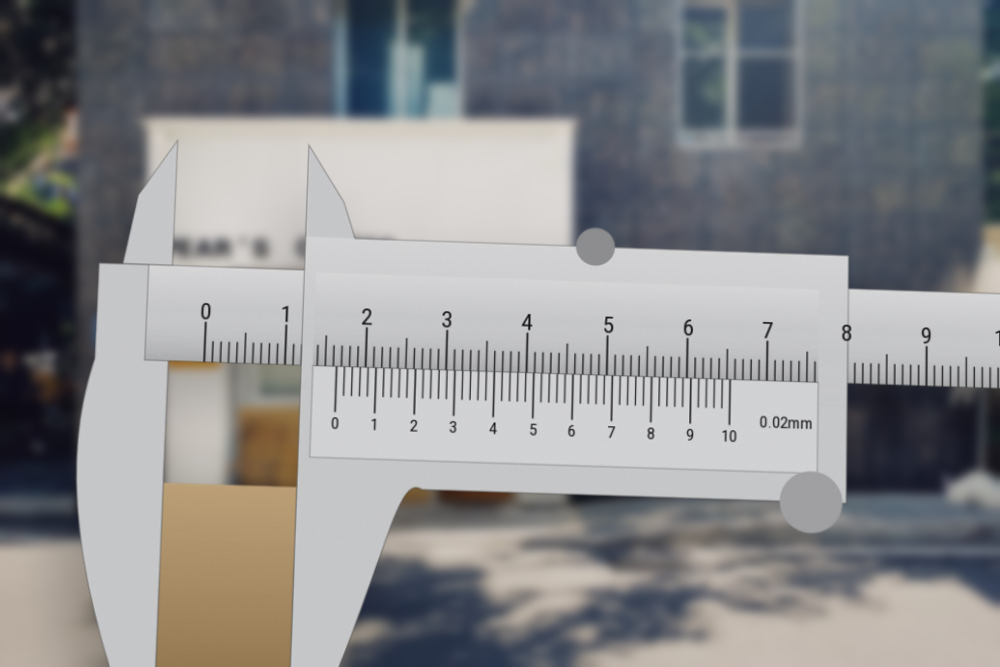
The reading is 16.4 (mm)
